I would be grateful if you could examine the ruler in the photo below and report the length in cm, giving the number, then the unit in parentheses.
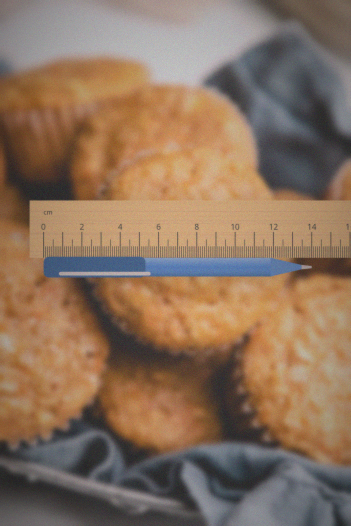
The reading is 14 (cm)
